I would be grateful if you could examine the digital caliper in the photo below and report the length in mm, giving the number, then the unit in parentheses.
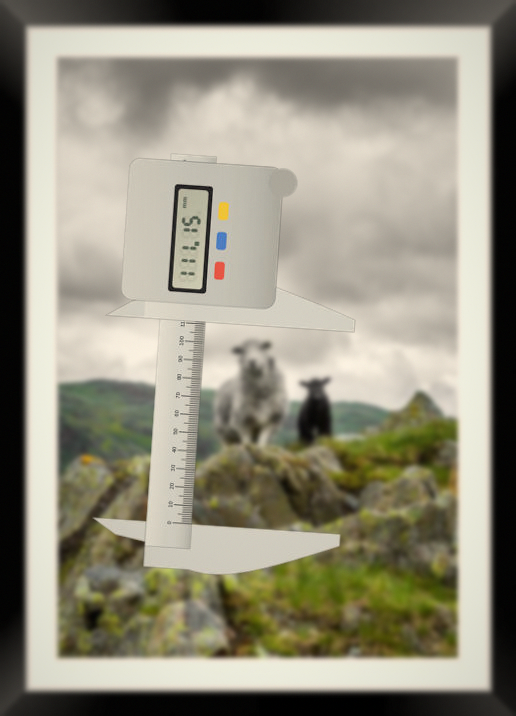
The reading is 111.15 (mm)
